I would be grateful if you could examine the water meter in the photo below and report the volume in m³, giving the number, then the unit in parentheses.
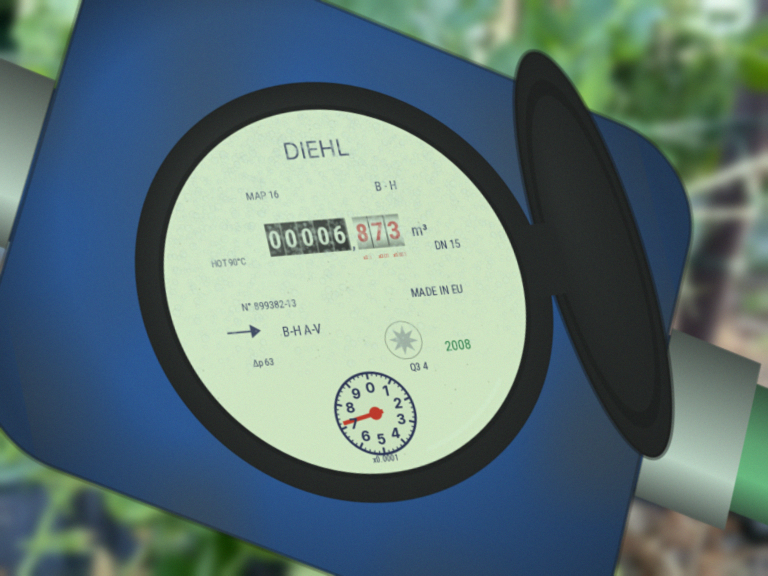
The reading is 6.8737 (m³)
